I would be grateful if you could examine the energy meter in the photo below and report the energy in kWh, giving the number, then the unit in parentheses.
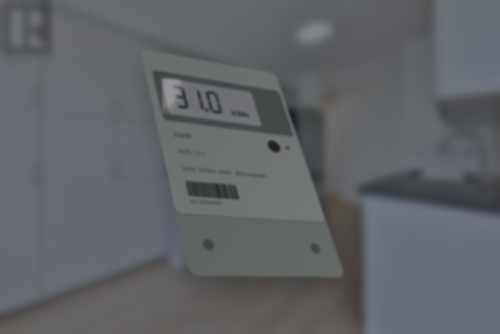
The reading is 31.0 (kWh)
